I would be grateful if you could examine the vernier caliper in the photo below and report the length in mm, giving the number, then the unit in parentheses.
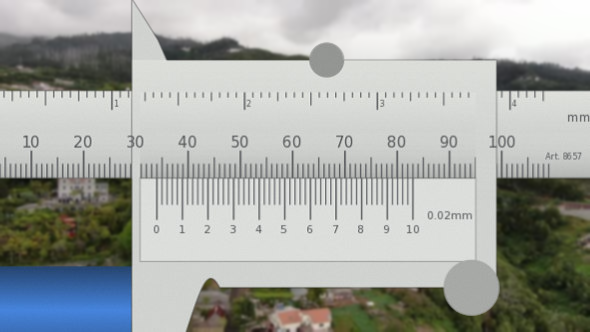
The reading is 34.0 (mm)
